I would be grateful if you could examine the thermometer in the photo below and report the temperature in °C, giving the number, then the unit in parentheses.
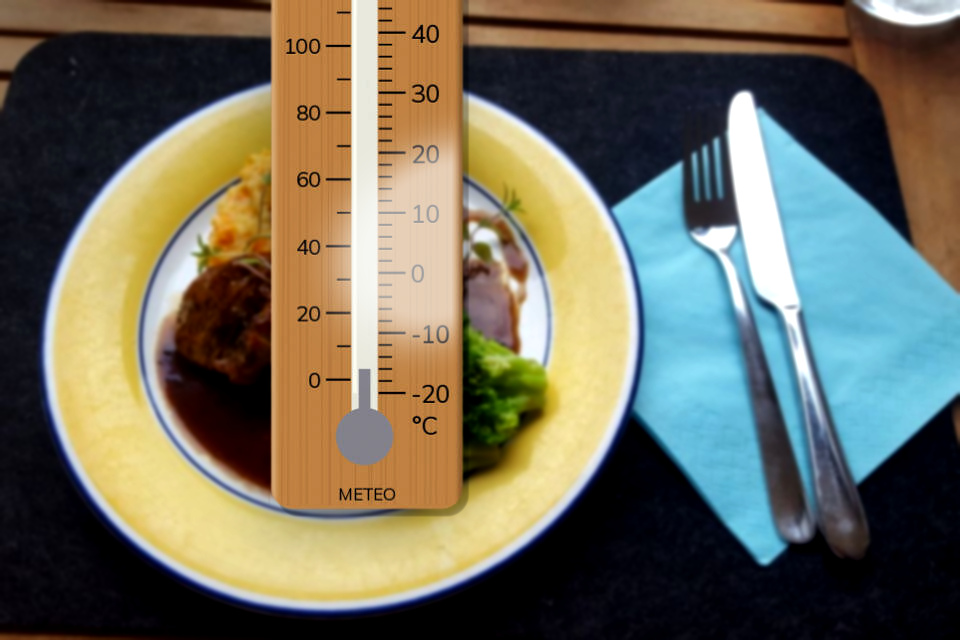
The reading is -16 (°C)
